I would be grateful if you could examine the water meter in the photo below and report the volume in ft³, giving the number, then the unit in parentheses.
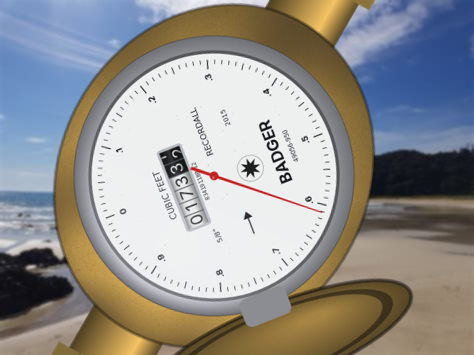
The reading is 17331.61 (ft³)
